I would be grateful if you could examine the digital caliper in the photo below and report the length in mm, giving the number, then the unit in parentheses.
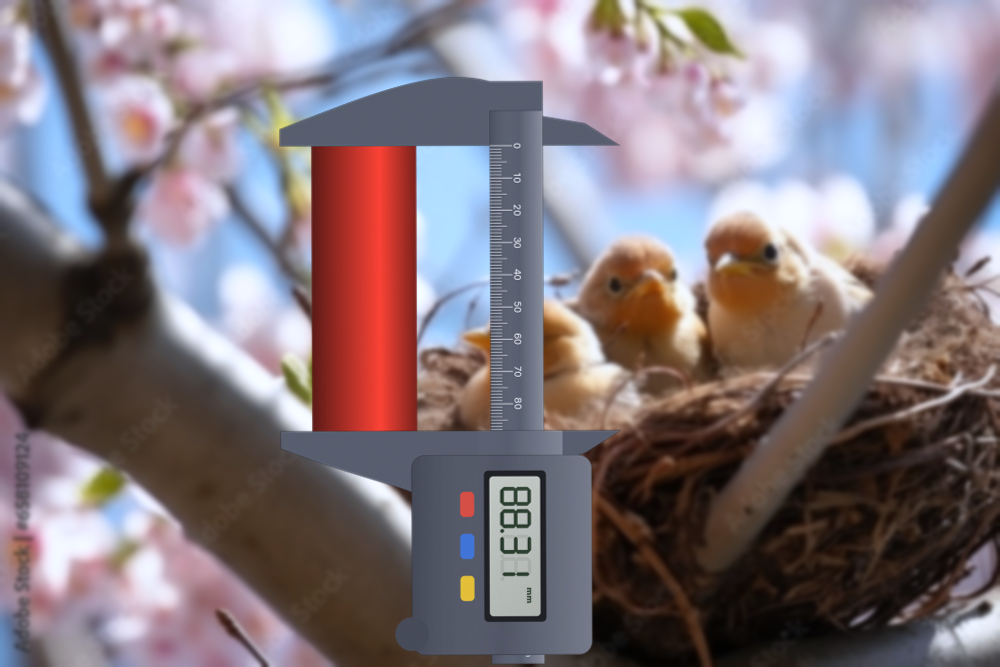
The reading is 88.31 (mm)
